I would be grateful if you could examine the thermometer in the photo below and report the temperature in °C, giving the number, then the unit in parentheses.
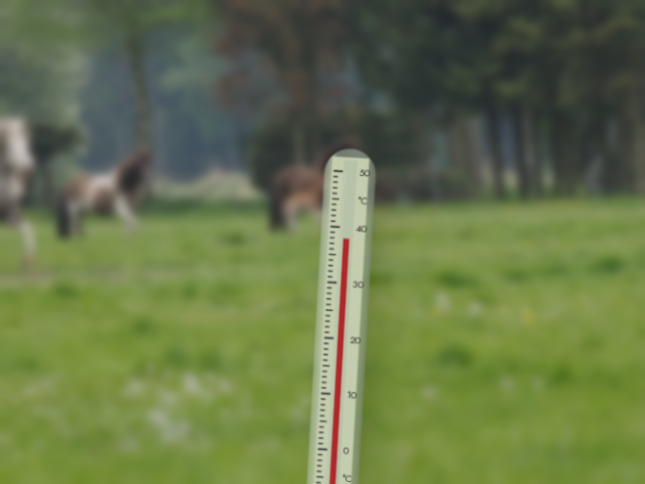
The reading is 38 (°C)
